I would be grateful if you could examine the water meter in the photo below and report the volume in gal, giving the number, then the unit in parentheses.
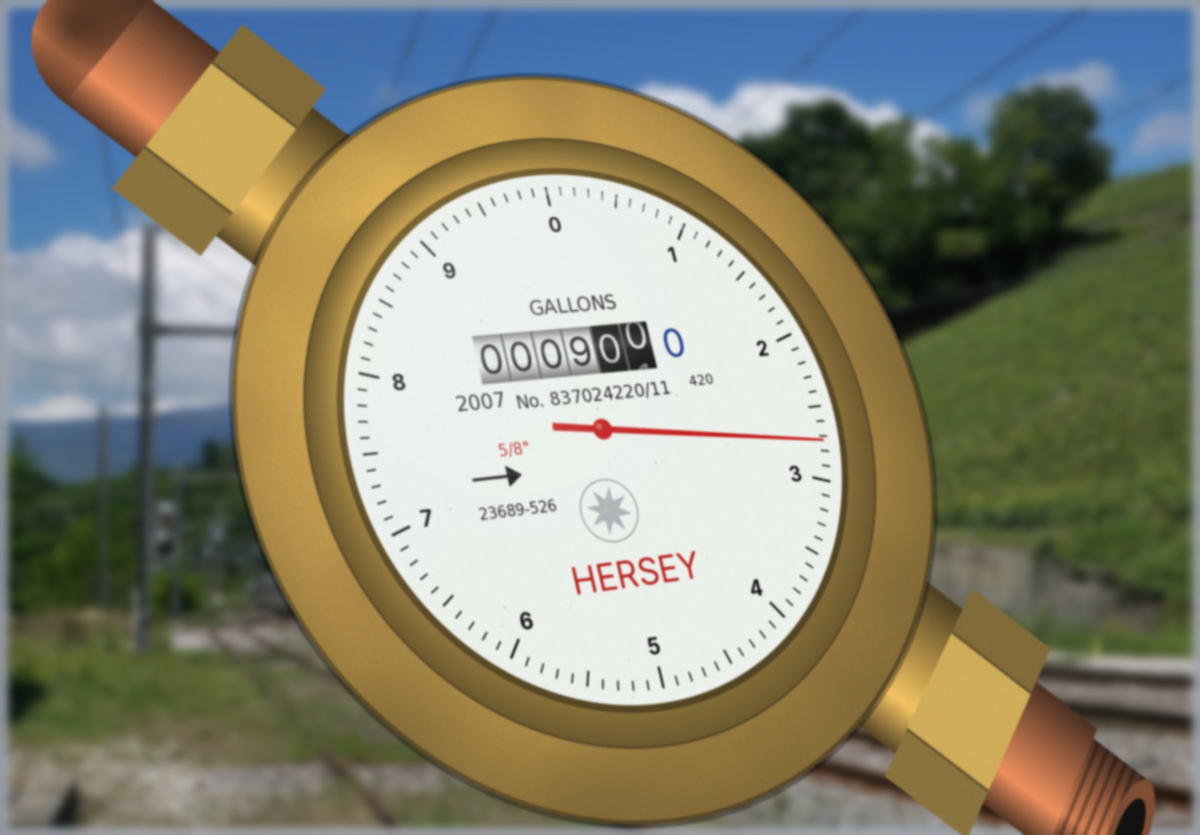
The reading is 9002.7 (gal)
